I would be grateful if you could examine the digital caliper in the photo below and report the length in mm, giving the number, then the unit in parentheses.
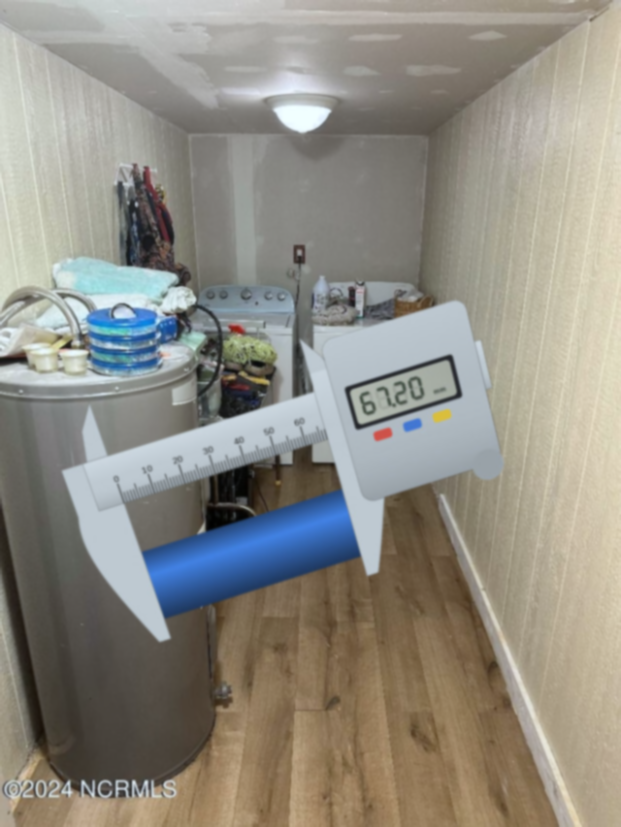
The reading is 67.20 (mm)
